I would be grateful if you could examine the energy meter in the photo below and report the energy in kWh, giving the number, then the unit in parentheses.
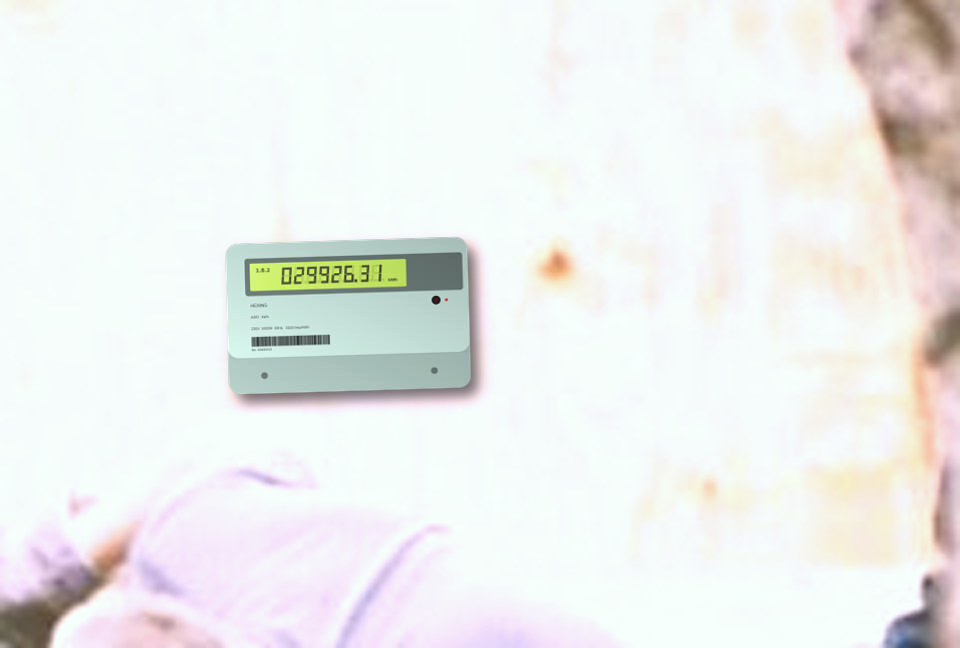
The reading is 29926.31 (kWh)
